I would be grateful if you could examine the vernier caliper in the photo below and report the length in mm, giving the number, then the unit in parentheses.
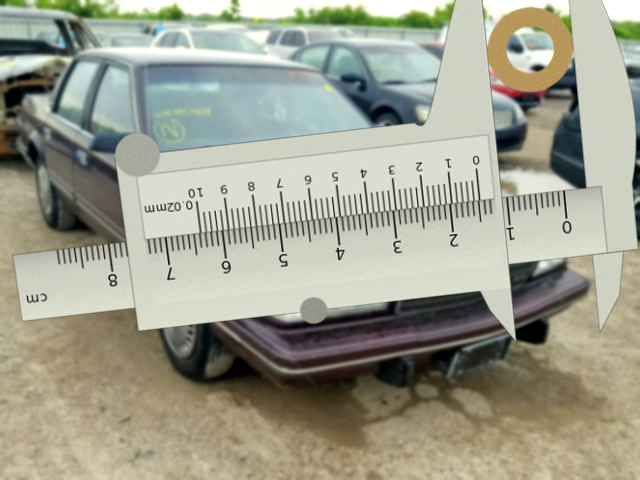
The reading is 14.8 (mm)
